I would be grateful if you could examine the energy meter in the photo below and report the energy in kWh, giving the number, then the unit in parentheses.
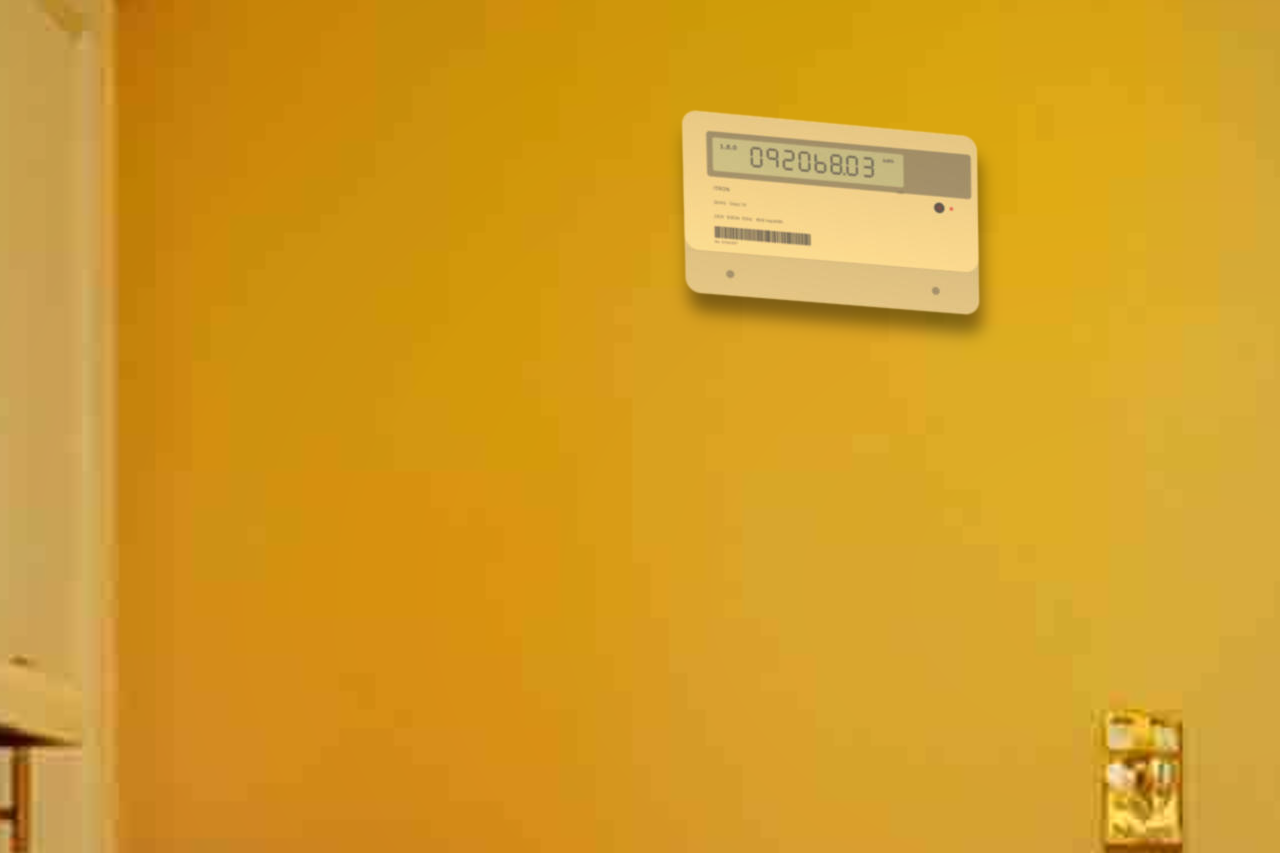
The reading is 92068.03 (kWh)
